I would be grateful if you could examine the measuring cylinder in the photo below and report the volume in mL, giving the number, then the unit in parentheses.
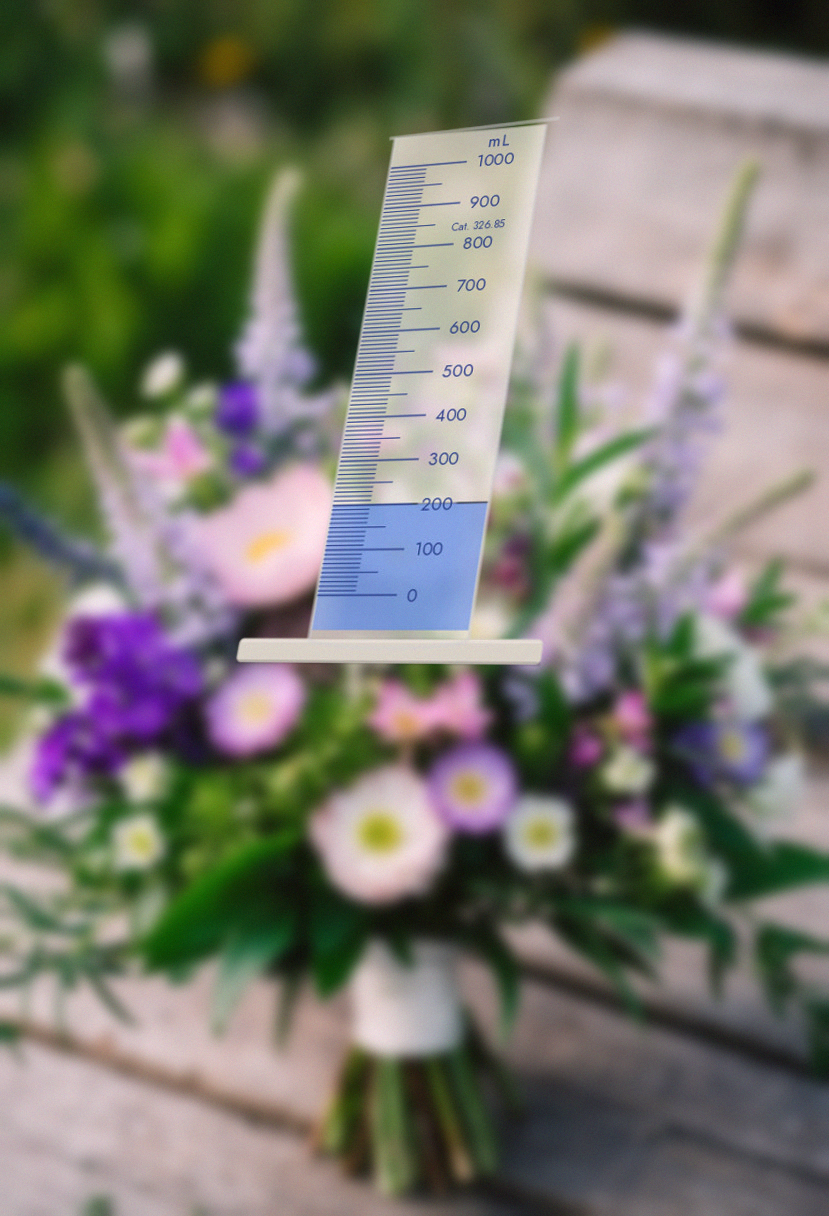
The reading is 200 (mL)
